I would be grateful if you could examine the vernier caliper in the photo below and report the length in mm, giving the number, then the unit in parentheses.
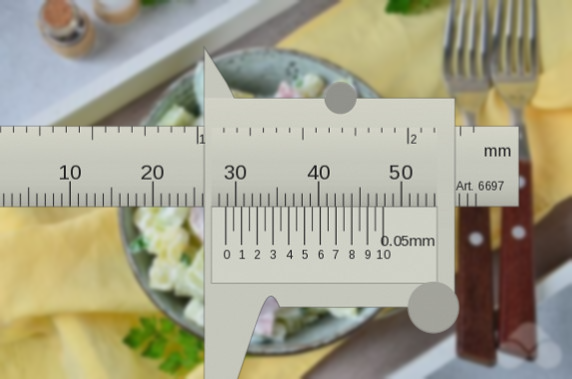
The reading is 28.8 (mm)
